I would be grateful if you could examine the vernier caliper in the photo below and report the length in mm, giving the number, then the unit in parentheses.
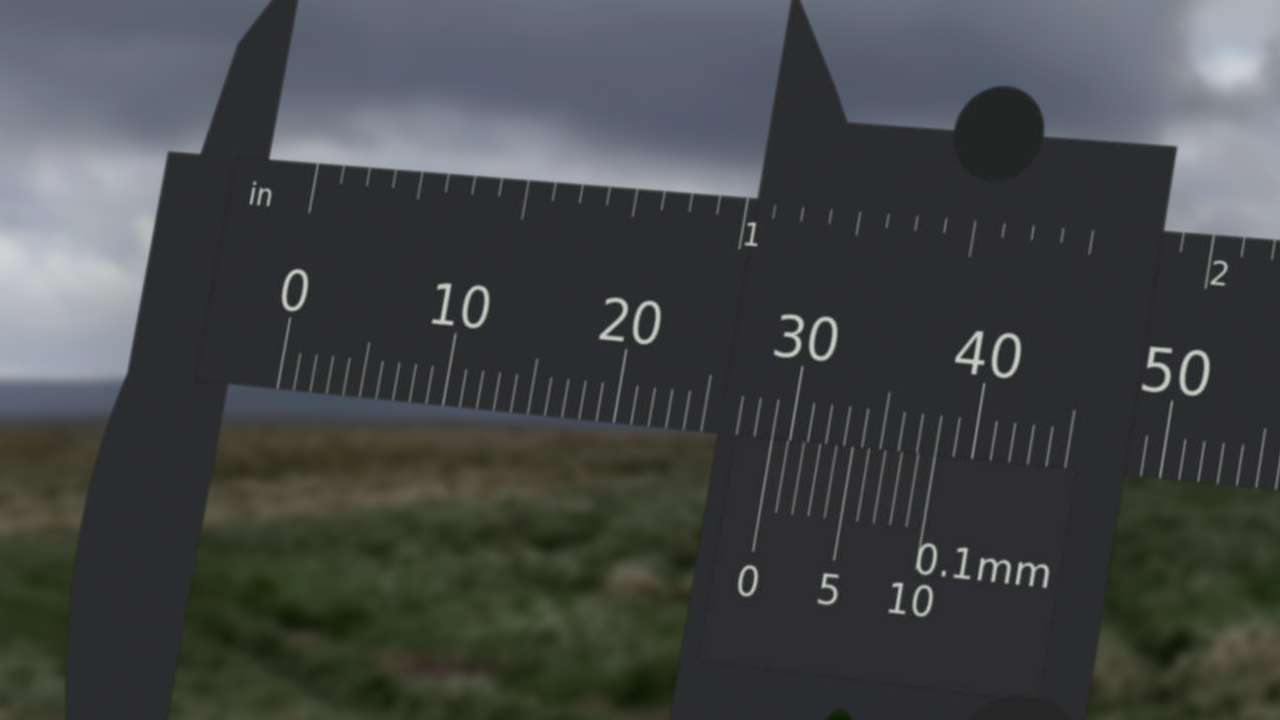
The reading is 29.0 (mm)
